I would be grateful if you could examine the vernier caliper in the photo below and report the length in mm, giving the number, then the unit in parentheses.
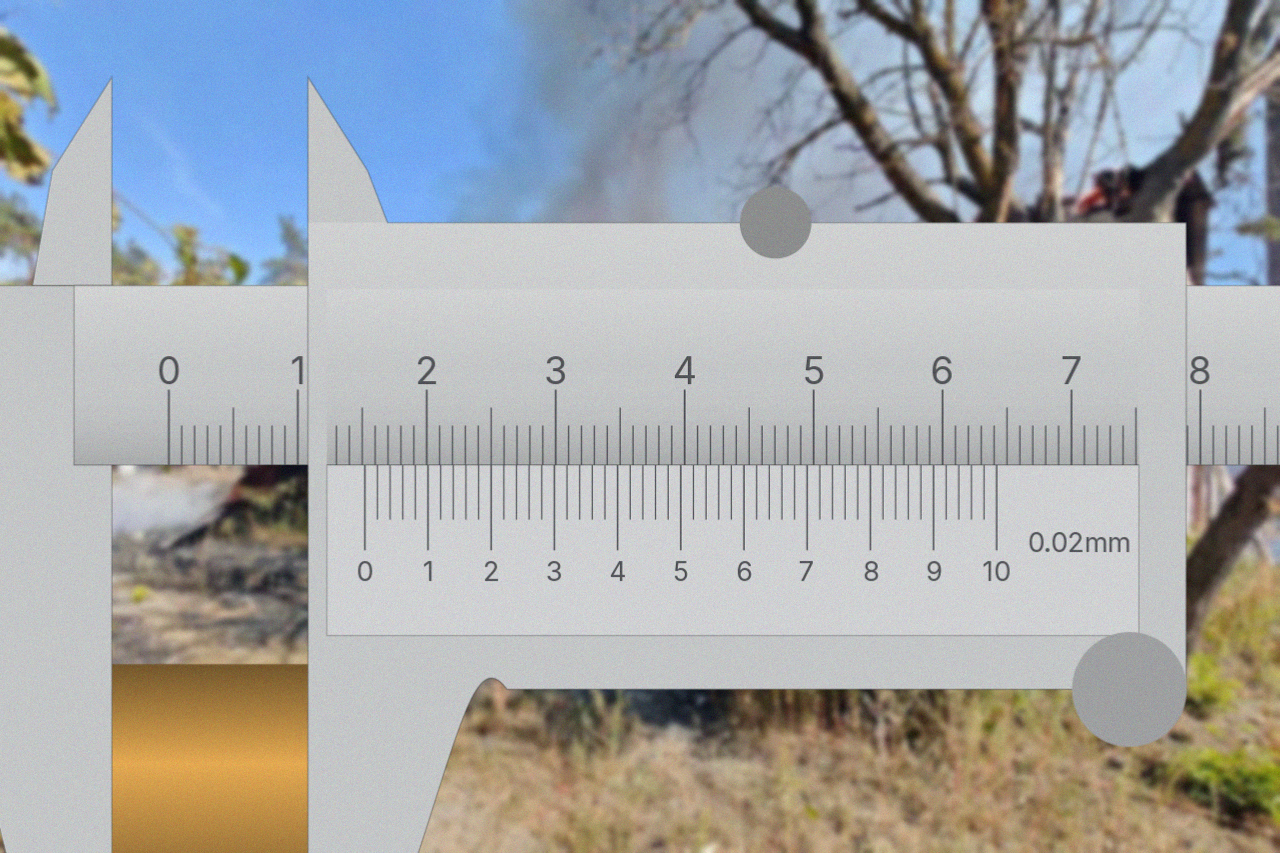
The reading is 15.2 (mm)
